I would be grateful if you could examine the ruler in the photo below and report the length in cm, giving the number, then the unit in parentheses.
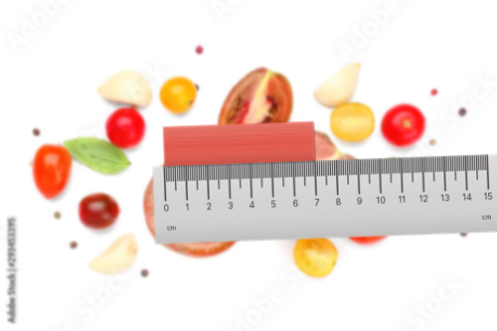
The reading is 7 (cm)
